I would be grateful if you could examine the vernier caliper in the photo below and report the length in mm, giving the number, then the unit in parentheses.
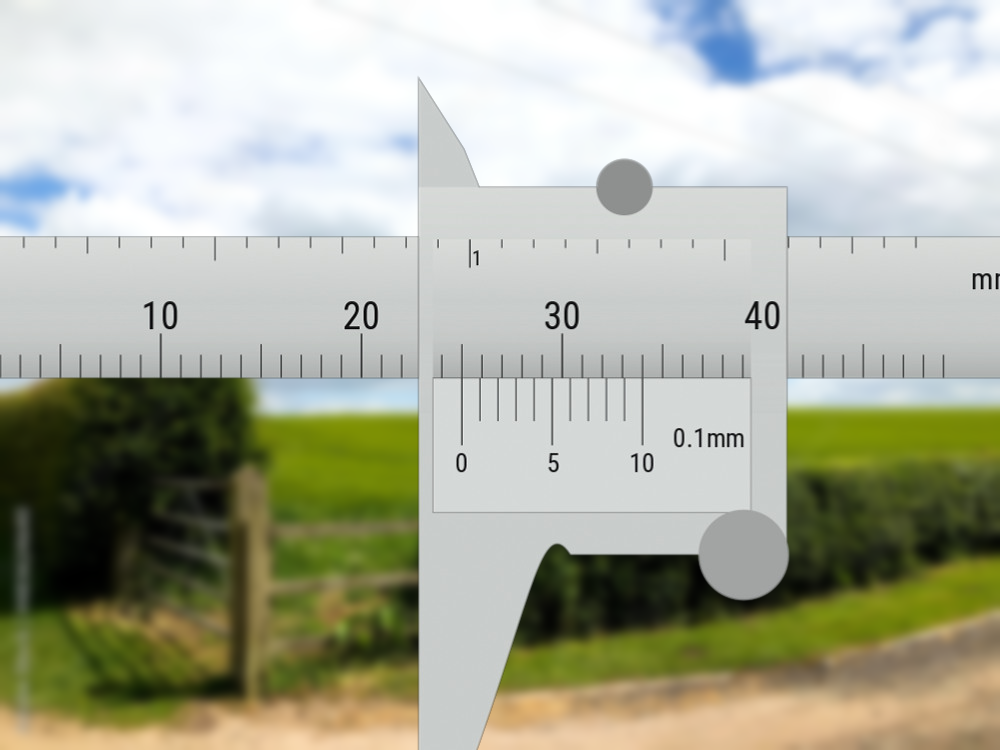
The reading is 25.0 (mm)
